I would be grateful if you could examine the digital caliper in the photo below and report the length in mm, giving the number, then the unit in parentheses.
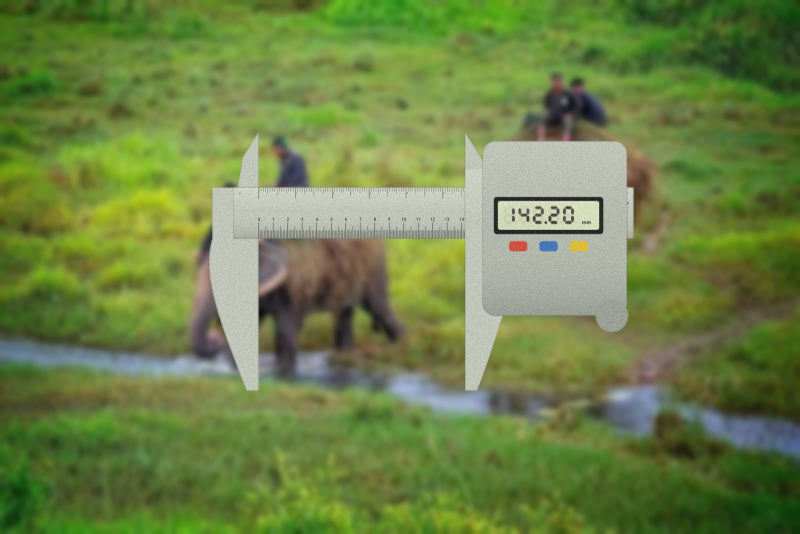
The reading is 142.20 (mm)
